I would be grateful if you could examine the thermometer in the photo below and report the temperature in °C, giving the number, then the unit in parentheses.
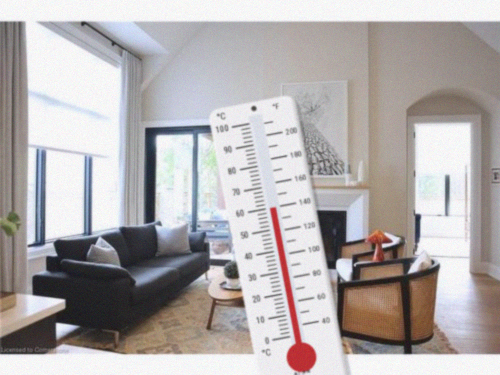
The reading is 60 (°C)
